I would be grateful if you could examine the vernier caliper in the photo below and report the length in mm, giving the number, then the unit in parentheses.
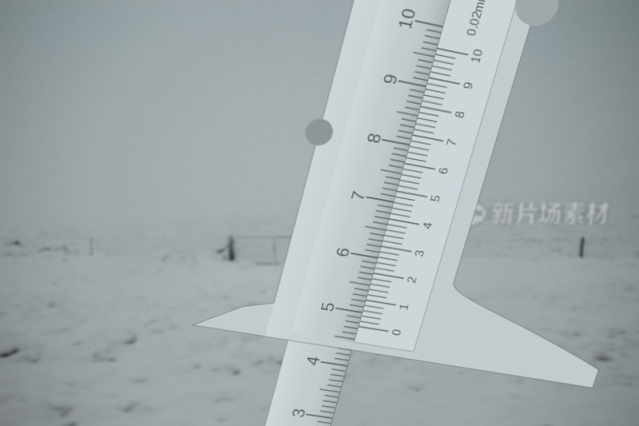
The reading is 47.4 (mm)
